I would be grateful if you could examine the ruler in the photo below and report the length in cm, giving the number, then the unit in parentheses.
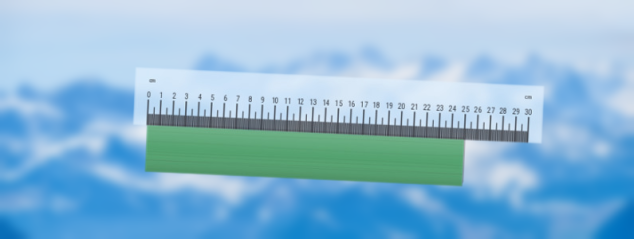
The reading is 25 (cm)
